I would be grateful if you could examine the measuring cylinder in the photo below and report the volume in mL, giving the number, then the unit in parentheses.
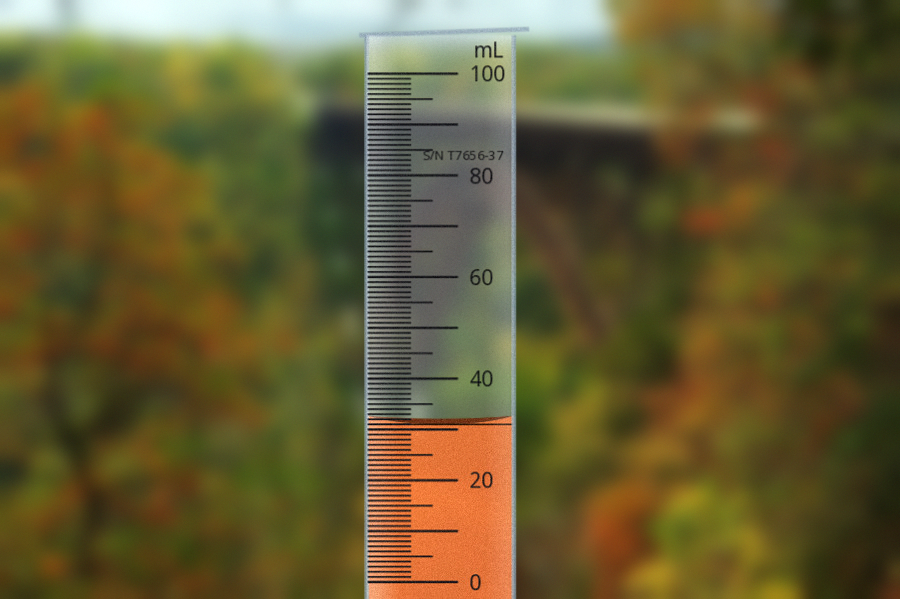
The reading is 31 (mL)
